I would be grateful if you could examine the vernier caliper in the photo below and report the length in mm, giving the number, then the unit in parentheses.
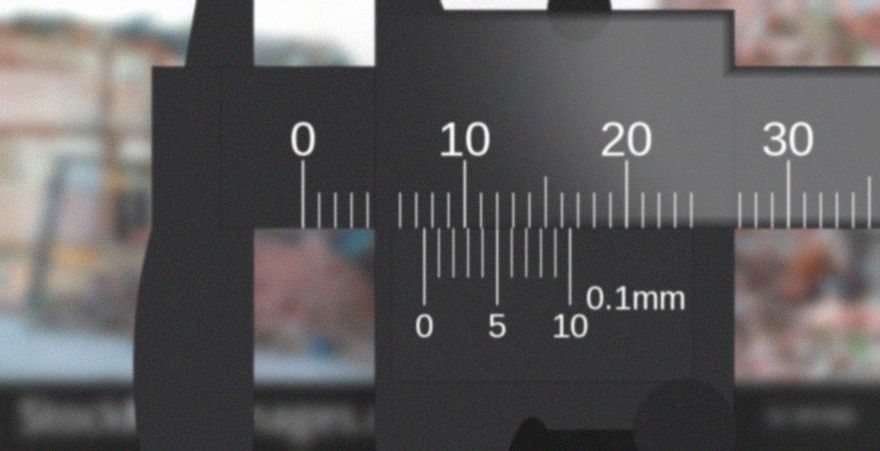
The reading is 7.5 (mm)
